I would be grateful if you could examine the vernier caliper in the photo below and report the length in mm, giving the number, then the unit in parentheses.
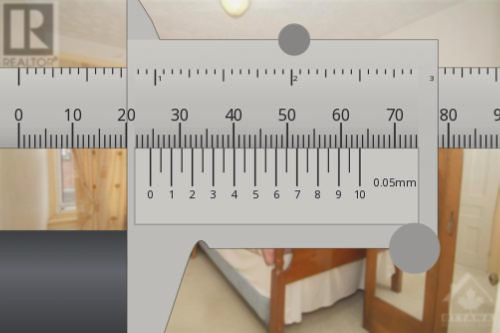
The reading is 24.5 (mm)
